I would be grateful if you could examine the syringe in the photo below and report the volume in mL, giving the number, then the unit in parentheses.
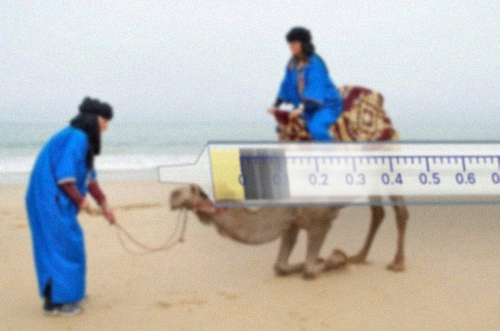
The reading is 0 (mL)
